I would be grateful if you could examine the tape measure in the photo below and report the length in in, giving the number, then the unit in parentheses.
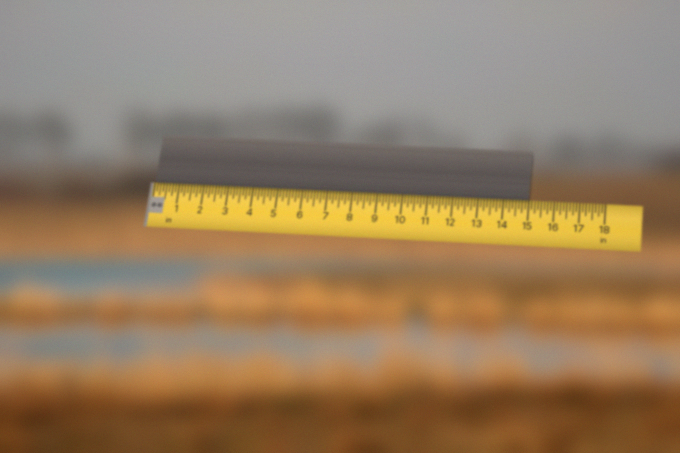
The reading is 15 (in)
